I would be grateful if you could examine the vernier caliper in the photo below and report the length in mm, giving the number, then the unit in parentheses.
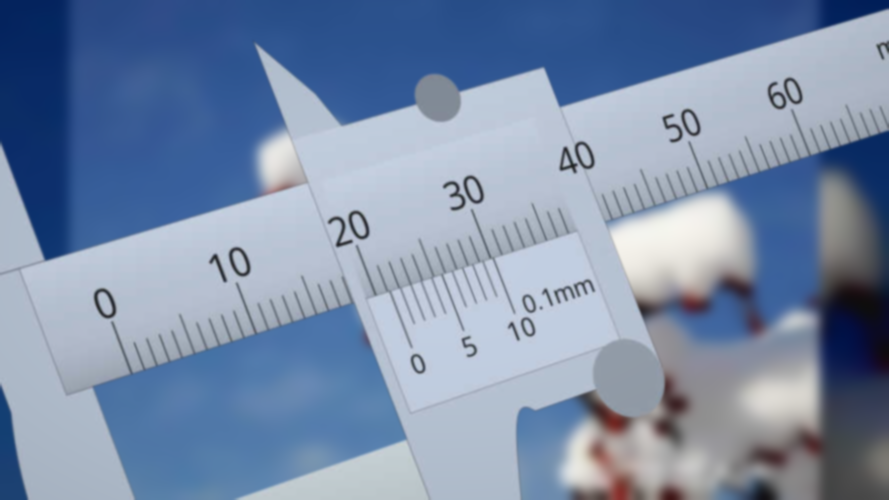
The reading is 21.2 (mm)
